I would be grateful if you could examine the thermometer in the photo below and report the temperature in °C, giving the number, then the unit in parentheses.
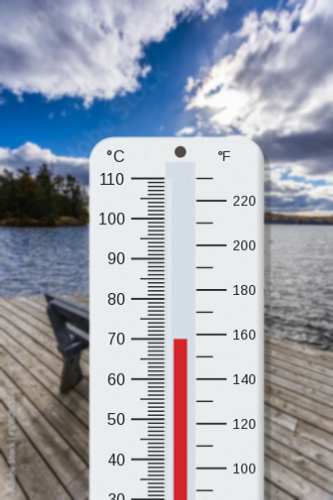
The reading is 70 (°C)
